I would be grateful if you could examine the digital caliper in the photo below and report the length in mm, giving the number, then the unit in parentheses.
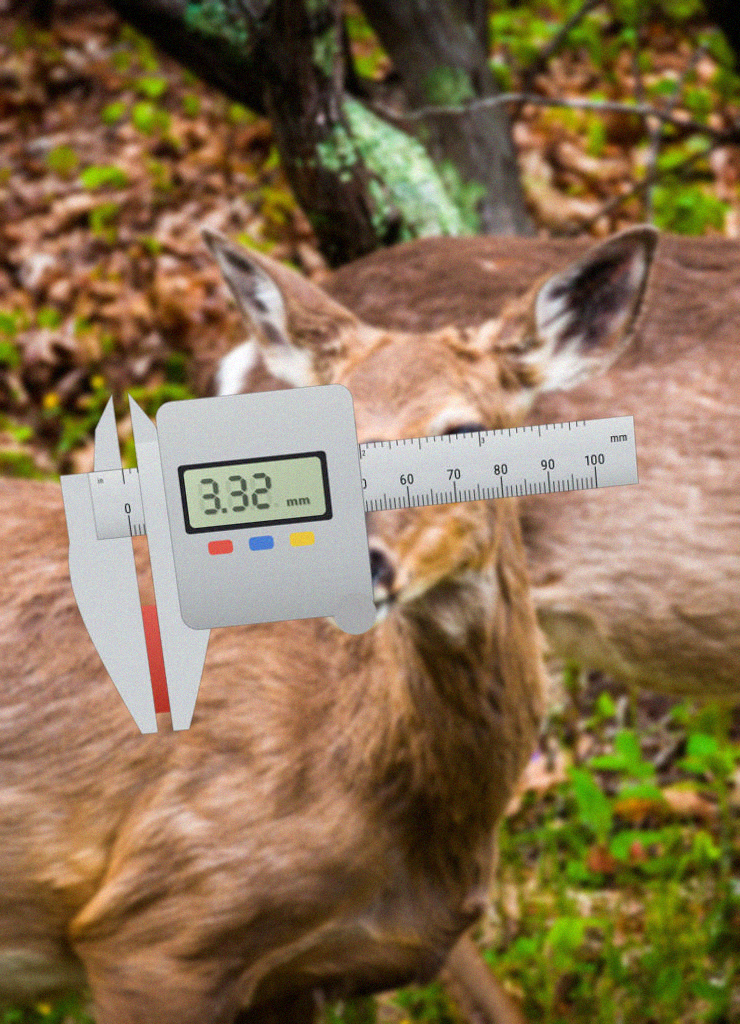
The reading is 3.32 (mm)
